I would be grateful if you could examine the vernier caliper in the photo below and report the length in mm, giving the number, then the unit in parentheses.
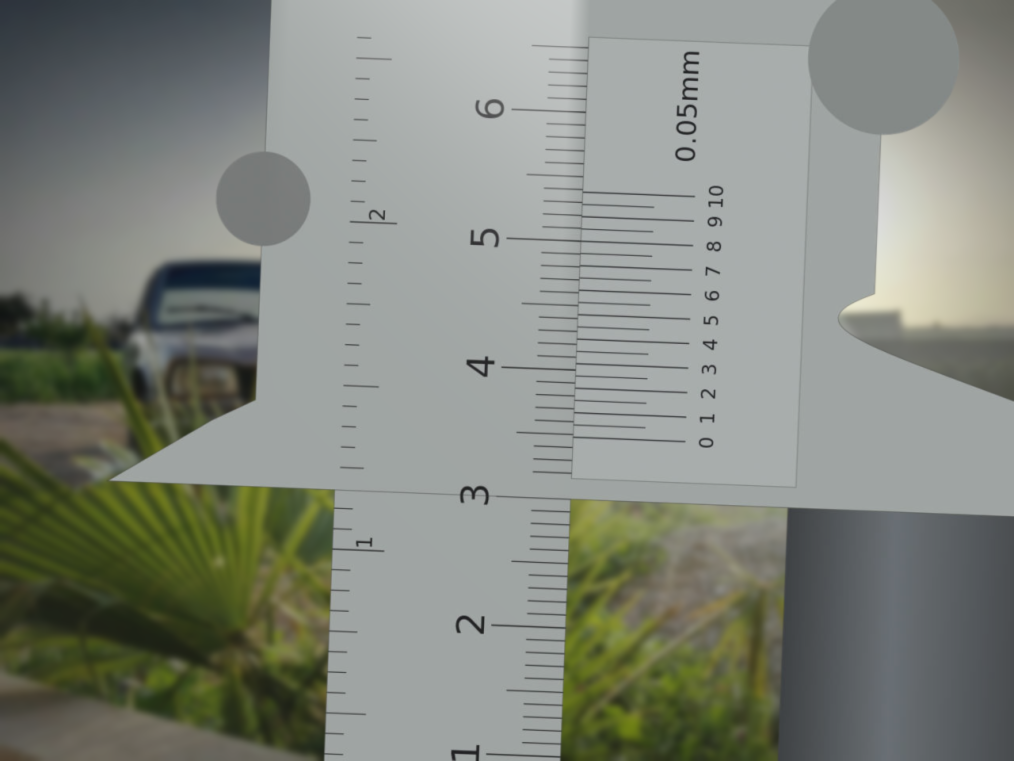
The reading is 34.8 (mm)
